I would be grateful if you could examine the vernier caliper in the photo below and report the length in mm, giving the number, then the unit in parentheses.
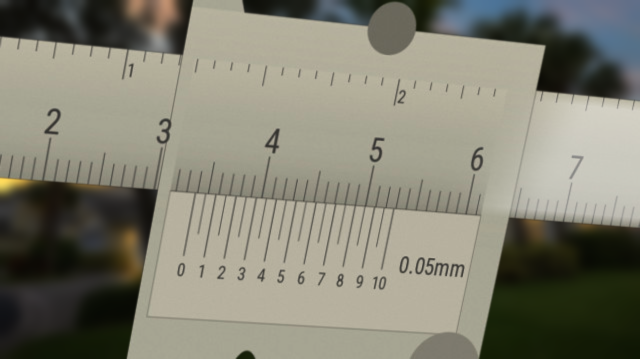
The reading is 33.8 (mm)
